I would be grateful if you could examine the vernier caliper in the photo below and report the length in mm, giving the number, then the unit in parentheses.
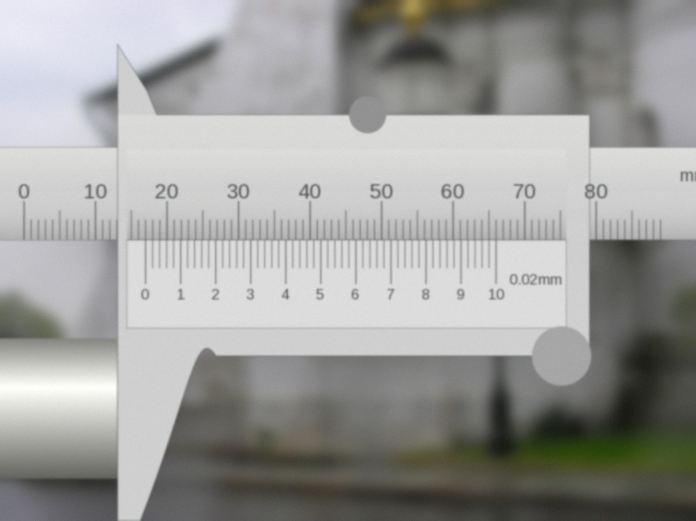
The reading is 17.0 (mm)
